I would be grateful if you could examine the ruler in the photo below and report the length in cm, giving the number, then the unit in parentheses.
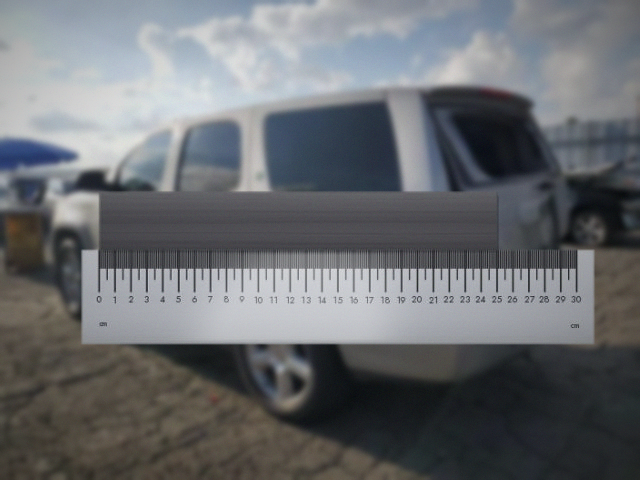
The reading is 25 (cm)
